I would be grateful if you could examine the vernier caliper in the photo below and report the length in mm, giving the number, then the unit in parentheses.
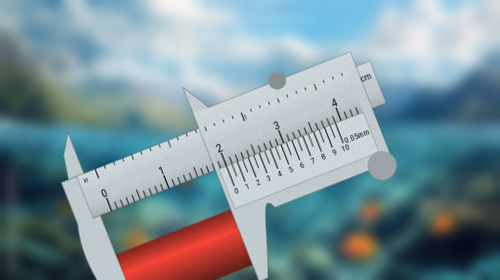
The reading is 20.0 (mm)
